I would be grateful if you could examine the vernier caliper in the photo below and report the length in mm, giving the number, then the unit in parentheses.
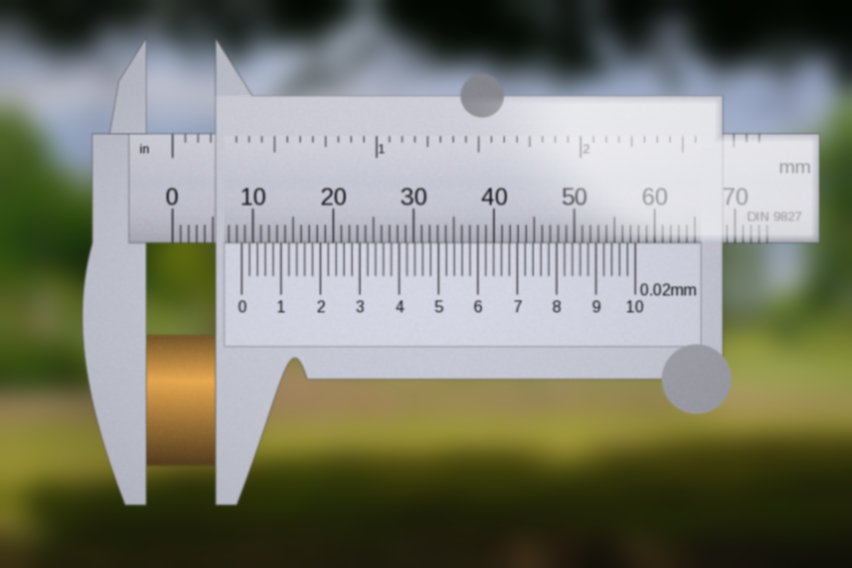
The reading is 8.6 (mm)
